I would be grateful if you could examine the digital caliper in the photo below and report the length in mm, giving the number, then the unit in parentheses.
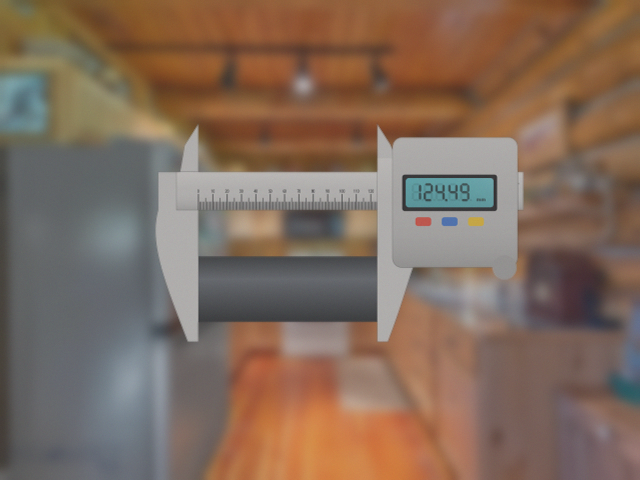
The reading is 124.49 (mm)
